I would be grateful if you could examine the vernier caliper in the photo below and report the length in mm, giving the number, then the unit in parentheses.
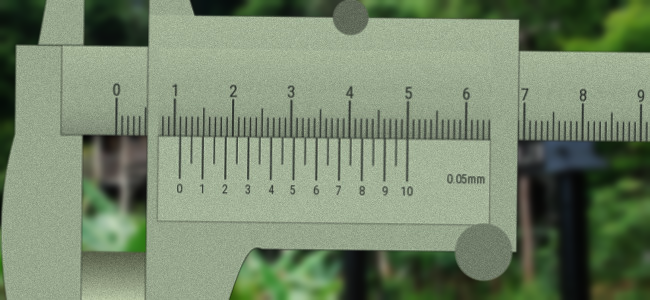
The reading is 11.0 (mm)
